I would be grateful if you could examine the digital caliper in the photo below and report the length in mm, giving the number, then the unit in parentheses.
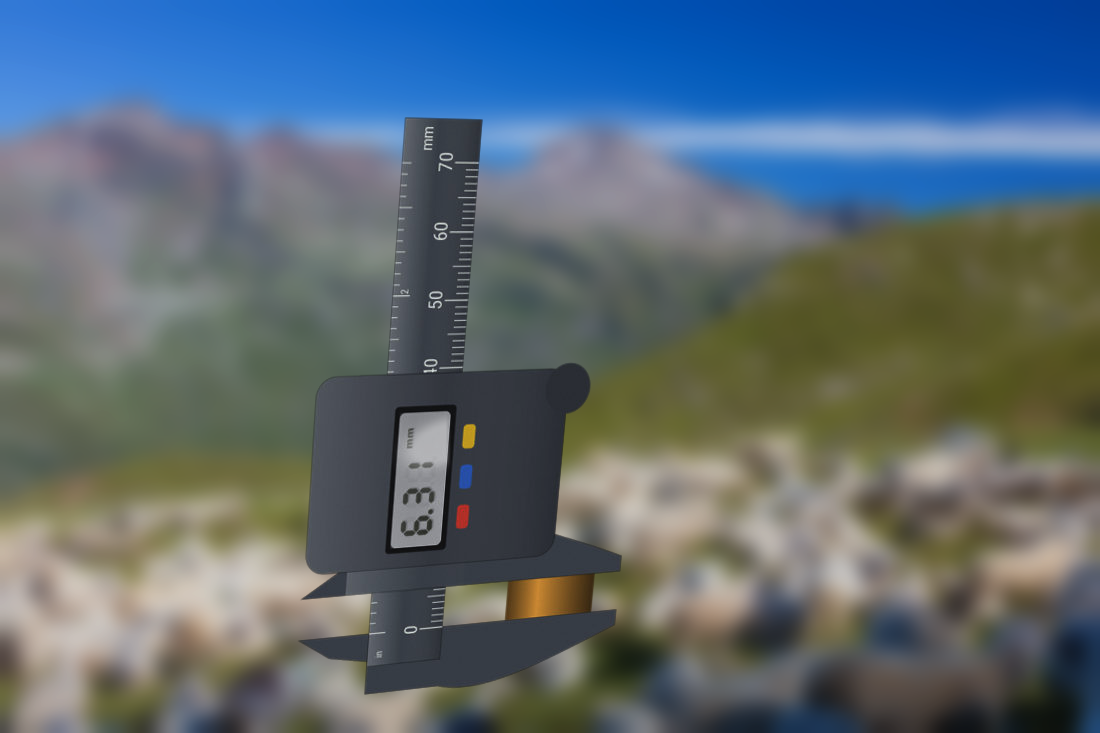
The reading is 6.31 (mm)
